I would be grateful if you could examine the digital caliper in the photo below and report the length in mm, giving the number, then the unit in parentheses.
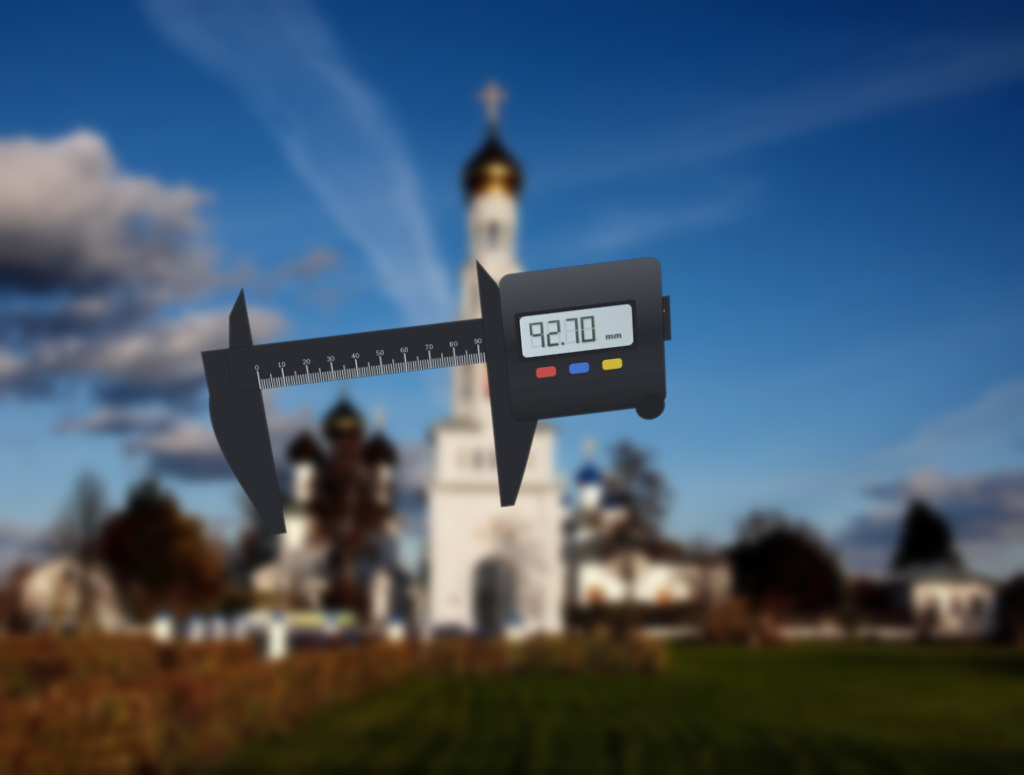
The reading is 92.70 (mm)
